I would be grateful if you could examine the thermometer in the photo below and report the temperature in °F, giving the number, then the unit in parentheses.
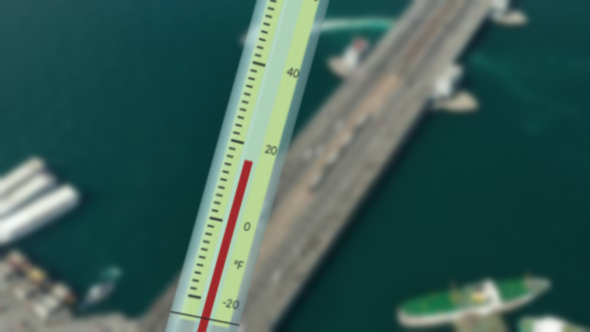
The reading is 16 (°F)
